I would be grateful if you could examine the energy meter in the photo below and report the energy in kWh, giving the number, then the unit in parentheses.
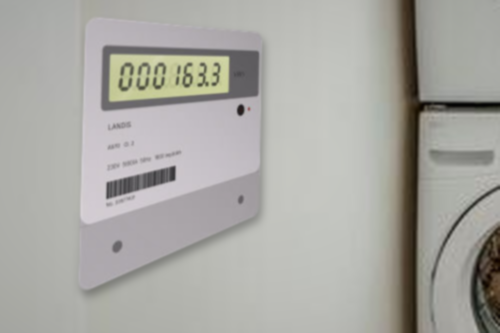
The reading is 163.3 (kWh)
